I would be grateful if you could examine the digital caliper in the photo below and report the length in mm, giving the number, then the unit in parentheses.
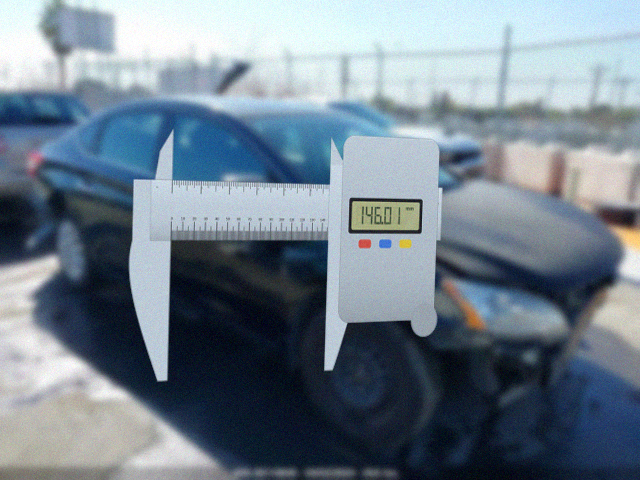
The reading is 146.01 (mm)
